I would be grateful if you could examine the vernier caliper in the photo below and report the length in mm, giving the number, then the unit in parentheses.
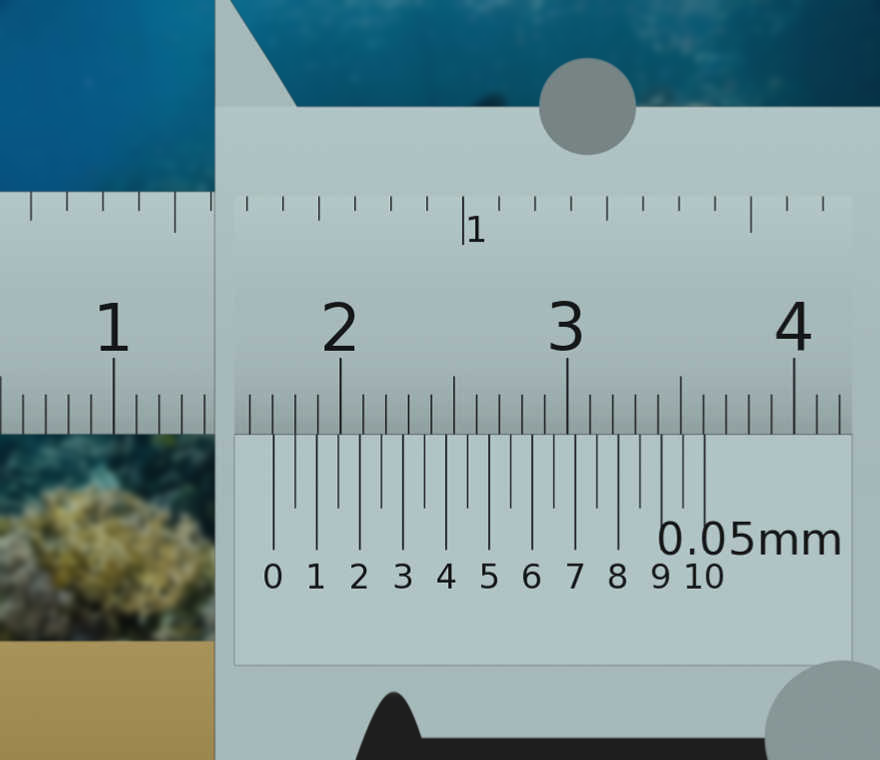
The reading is 17.05 (mm)
